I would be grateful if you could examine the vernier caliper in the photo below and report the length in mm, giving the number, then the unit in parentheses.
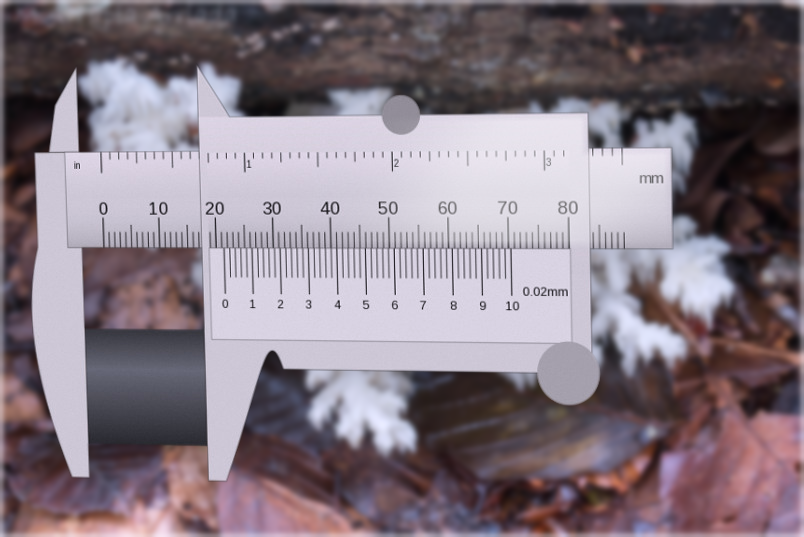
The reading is 21.4 (mm)
